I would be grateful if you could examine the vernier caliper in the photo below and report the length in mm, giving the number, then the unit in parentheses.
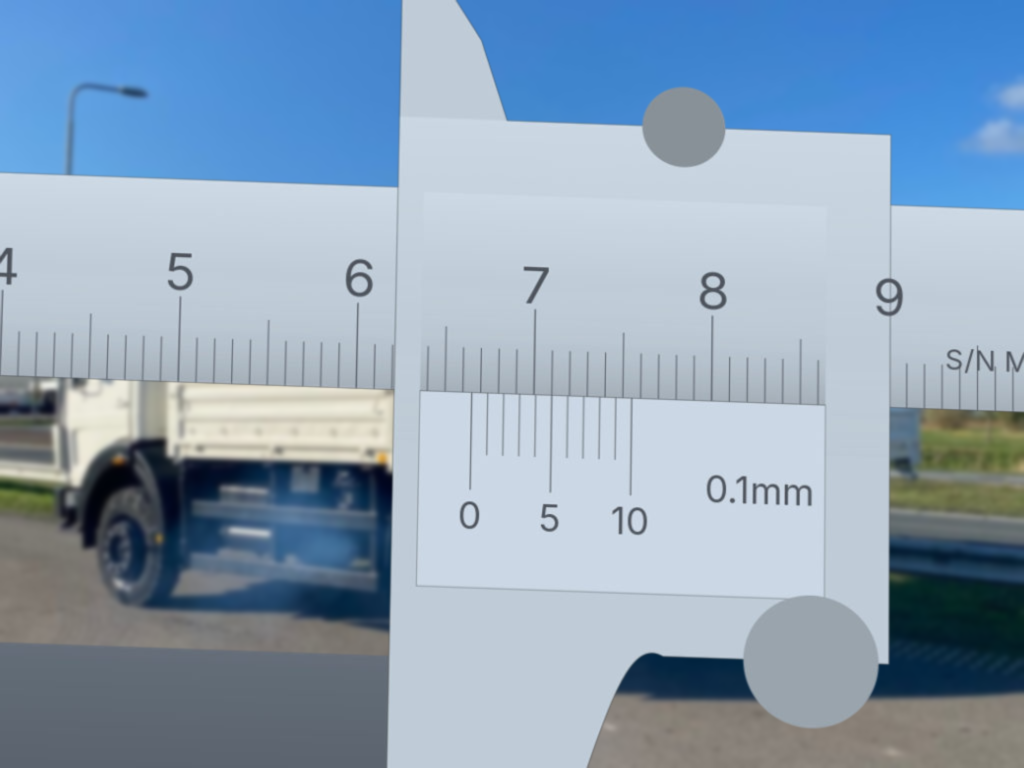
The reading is 66.5 (mm)
